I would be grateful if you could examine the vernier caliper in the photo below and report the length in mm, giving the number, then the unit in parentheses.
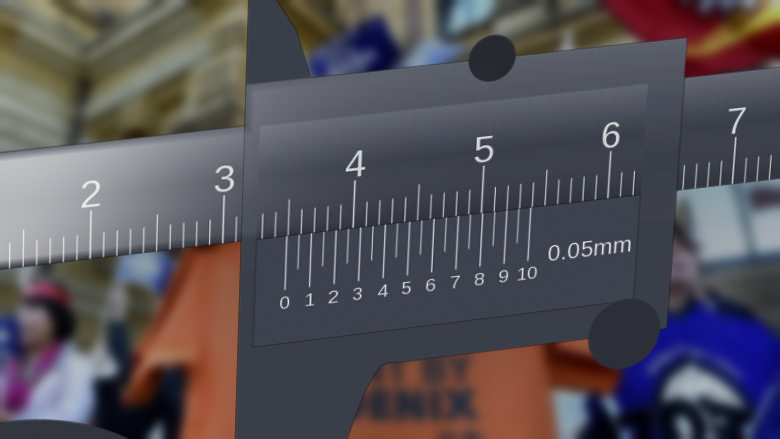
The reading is 34.9 (mm)
